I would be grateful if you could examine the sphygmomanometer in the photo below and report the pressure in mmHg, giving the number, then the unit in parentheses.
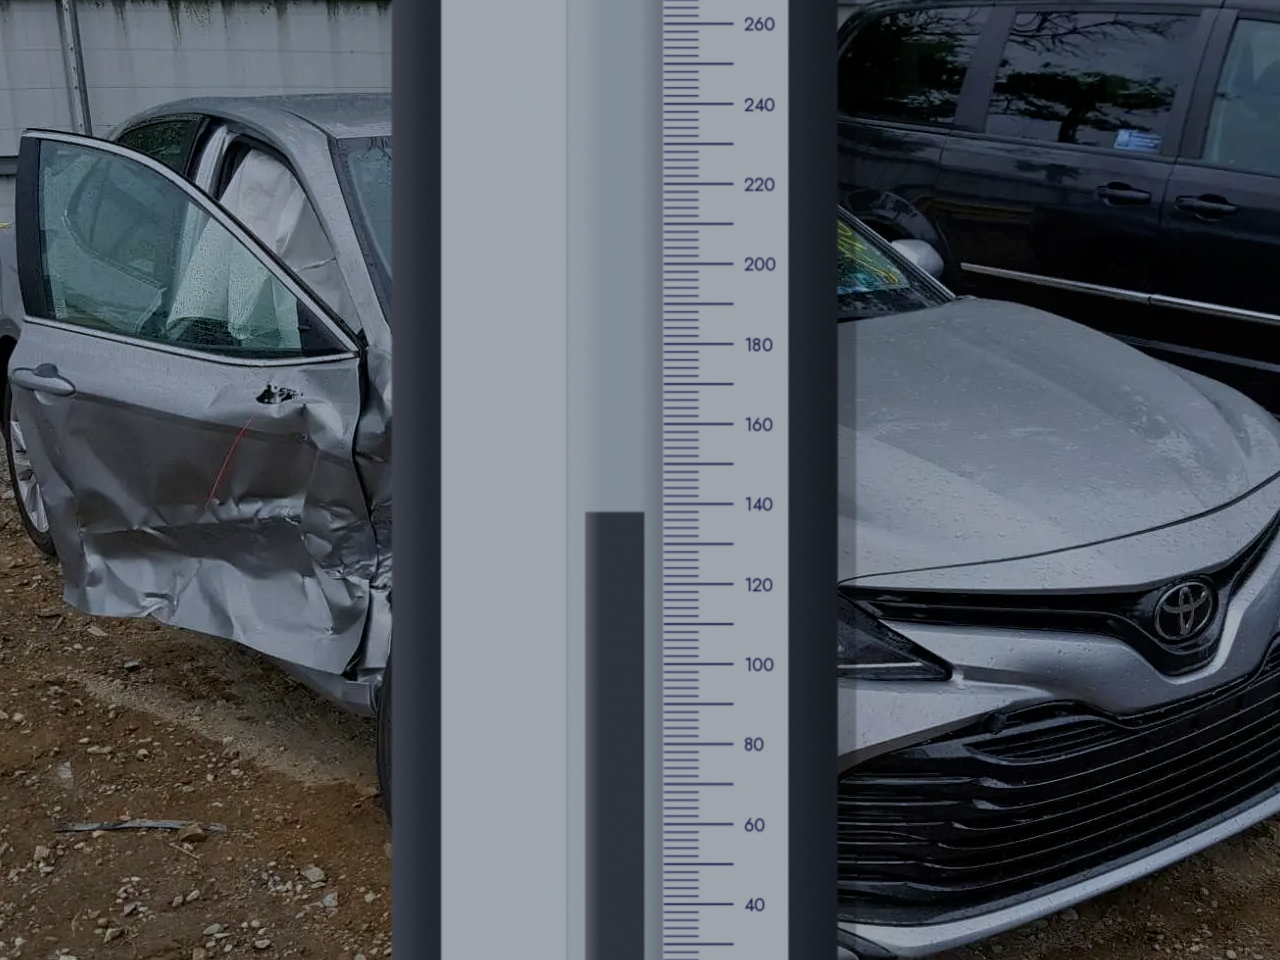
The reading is 138 (mmHg)
